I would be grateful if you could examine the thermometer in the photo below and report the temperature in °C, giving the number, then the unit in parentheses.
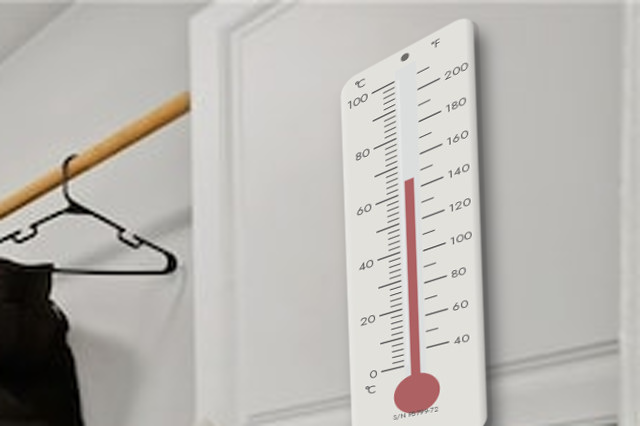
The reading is 64 (°C)
